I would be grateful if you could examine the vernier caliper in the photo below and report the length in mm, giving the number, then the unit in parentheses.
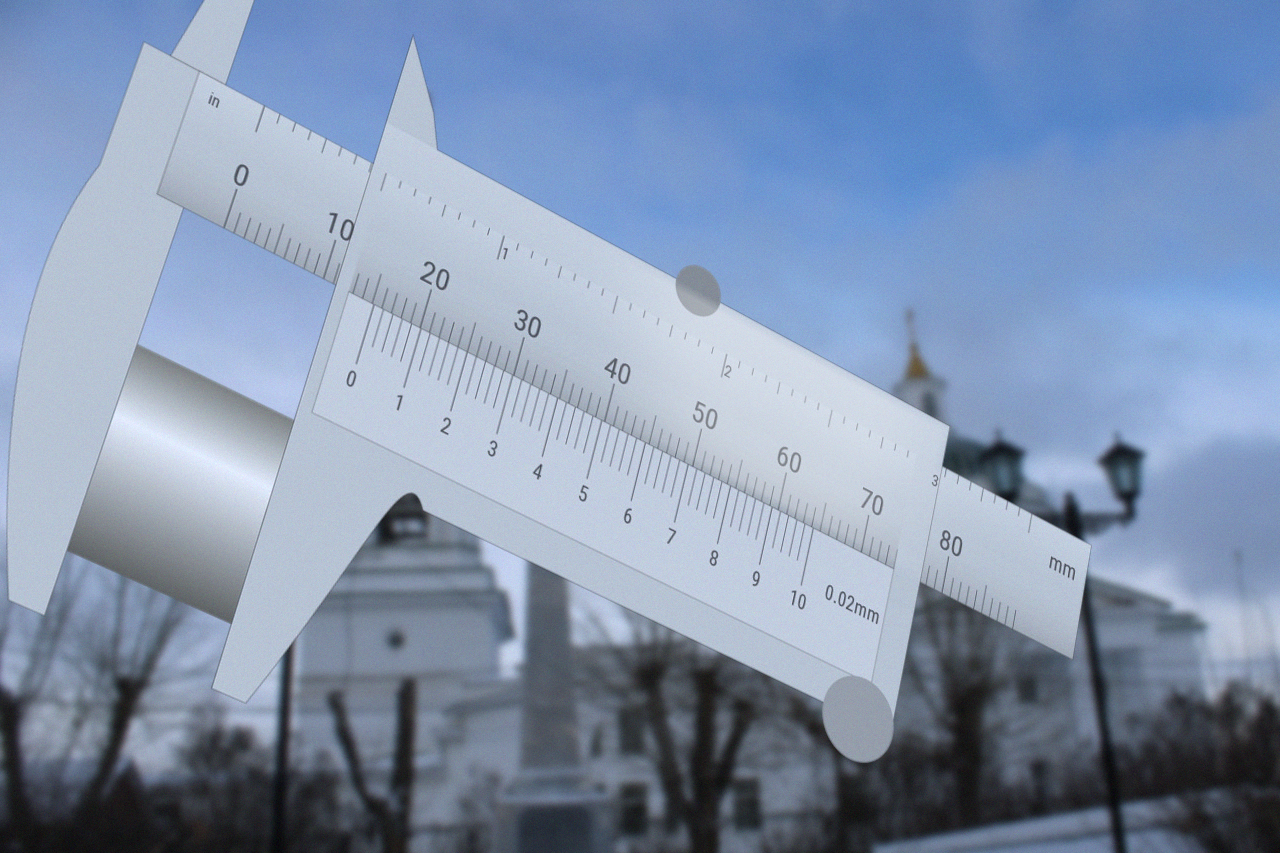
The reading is 15.2 (mm)
